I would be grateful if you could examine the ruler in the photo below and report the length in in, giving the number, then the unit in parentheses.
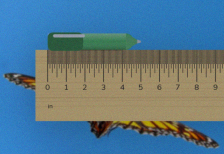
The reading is 5 (in)
